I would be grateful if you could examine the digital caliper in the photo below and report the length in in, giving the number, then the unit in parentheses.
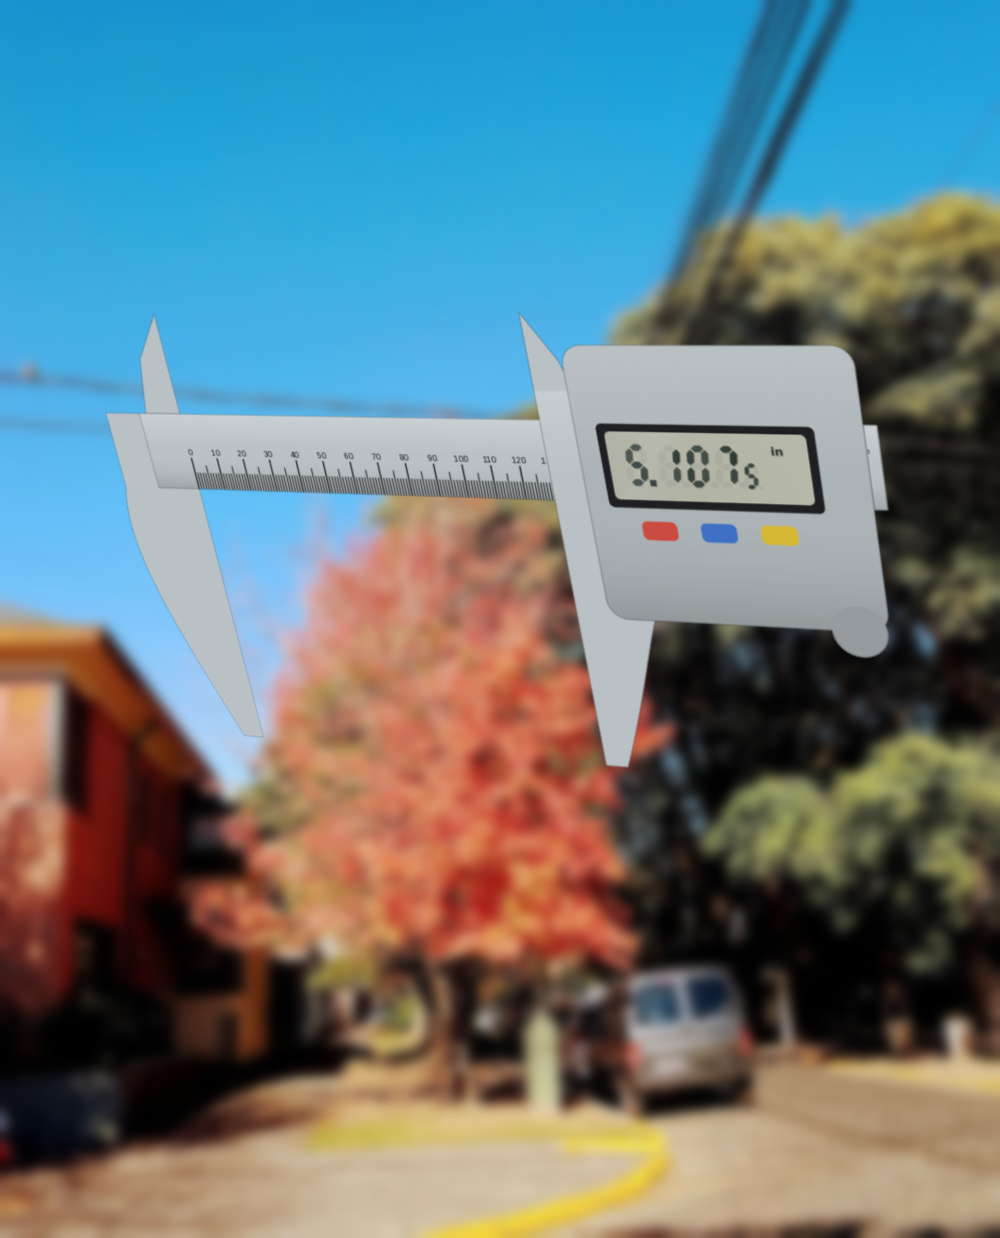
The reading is 5.1075 (in)
